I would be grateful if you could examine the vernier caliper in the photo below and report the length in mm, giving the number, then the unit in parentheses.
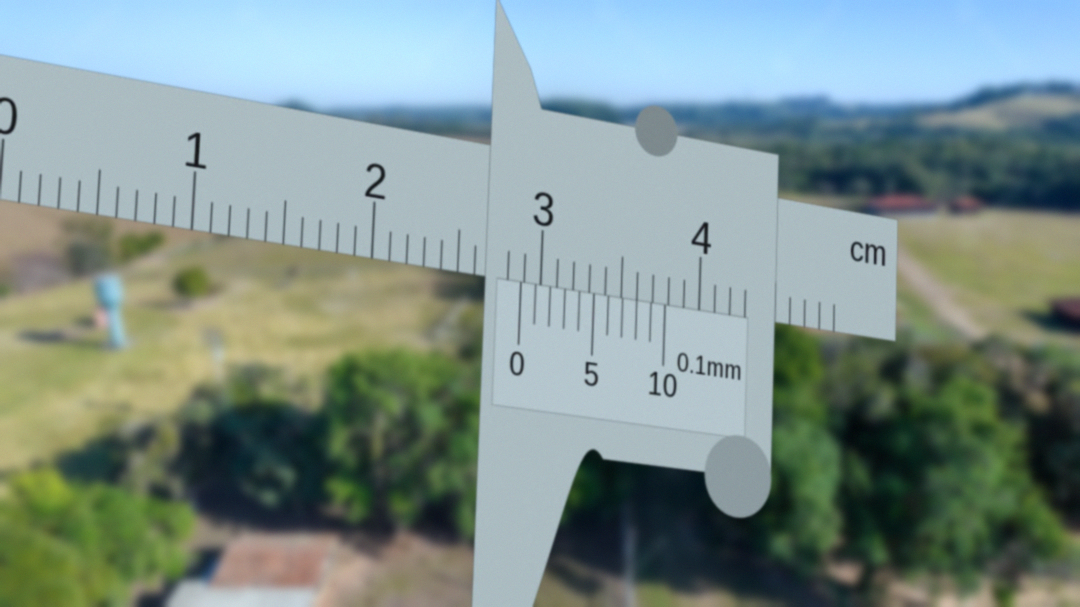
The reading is 28.8 (mm)
